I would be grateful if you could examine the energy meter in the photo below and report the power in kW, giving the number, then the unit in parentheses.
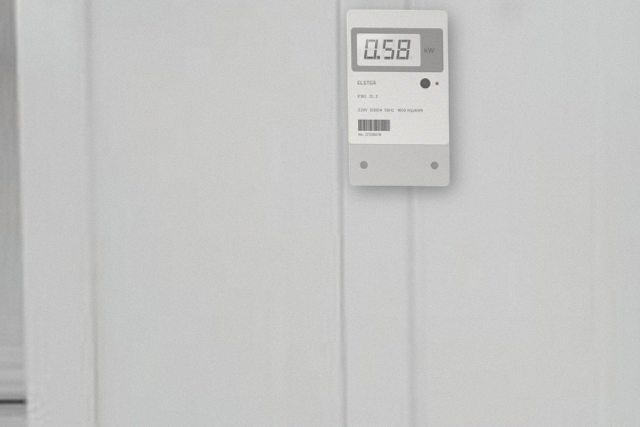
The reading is 0.58 (kW)
